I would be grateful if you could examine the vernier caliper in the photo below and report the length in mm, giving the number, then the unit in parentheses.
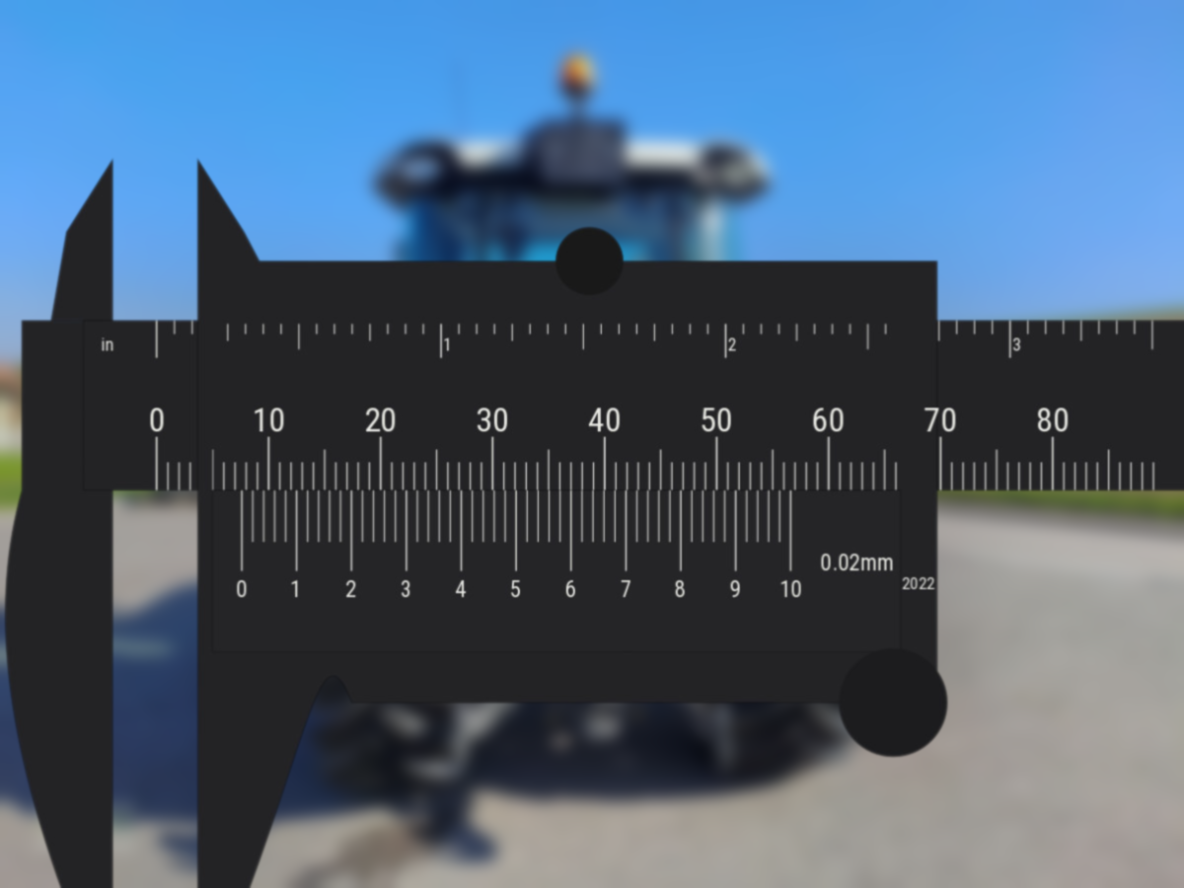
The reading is 7.6 (mm)
